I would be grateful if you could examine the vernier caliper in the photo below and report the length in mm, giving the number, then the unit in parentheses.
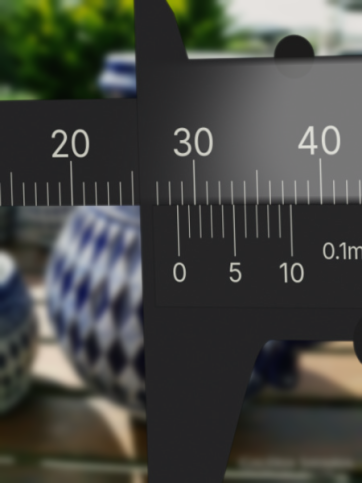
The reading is 28.6 (mm)
